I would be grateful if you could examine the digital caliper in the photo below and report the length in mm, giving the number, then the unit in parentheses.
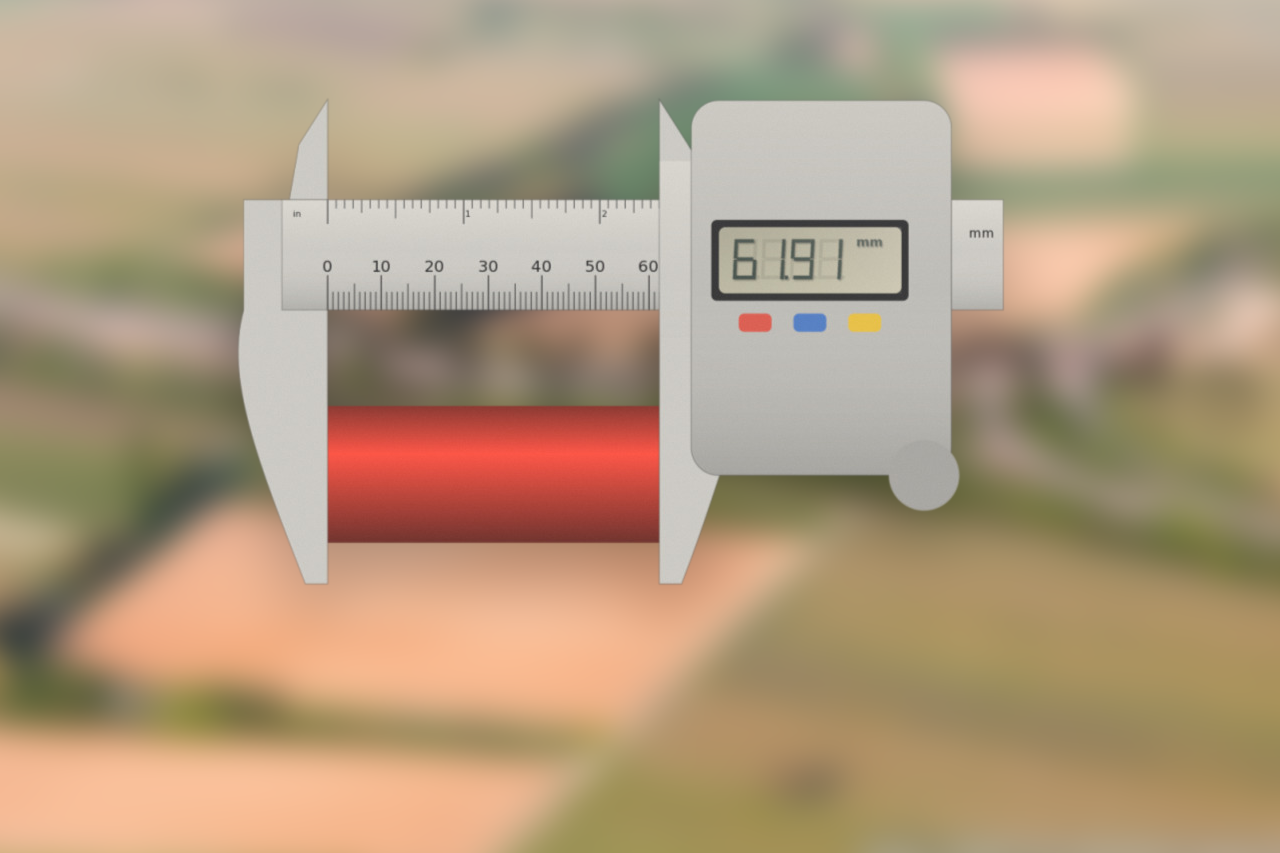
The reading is 61.91 (mm)
